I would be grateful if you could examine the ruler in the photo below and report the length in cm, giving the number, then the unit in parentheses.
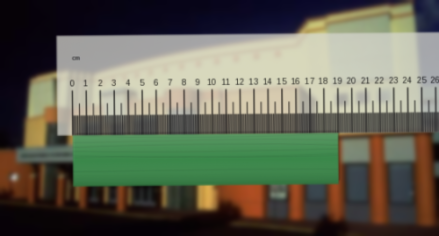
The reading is 19 (cm)
